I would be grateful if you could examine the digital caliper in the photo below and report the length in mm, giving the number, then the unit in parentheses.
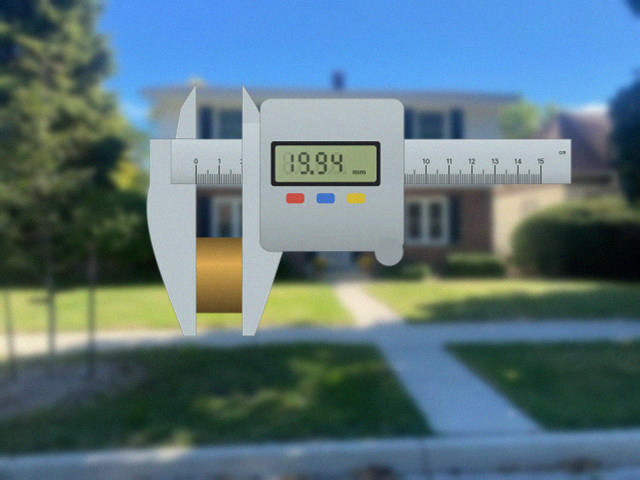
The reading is 19.94 (mm)
